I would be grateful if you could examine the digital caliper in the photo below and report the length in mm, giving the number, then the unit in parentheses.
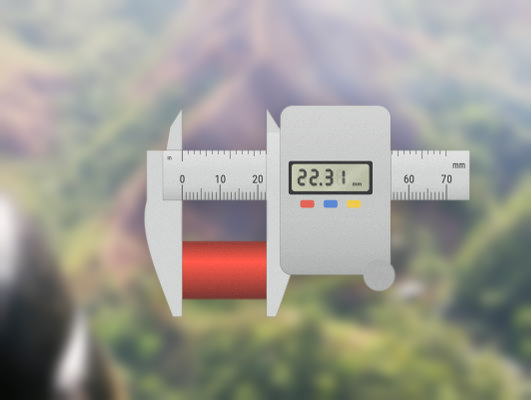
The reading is 22.31 (mm)
